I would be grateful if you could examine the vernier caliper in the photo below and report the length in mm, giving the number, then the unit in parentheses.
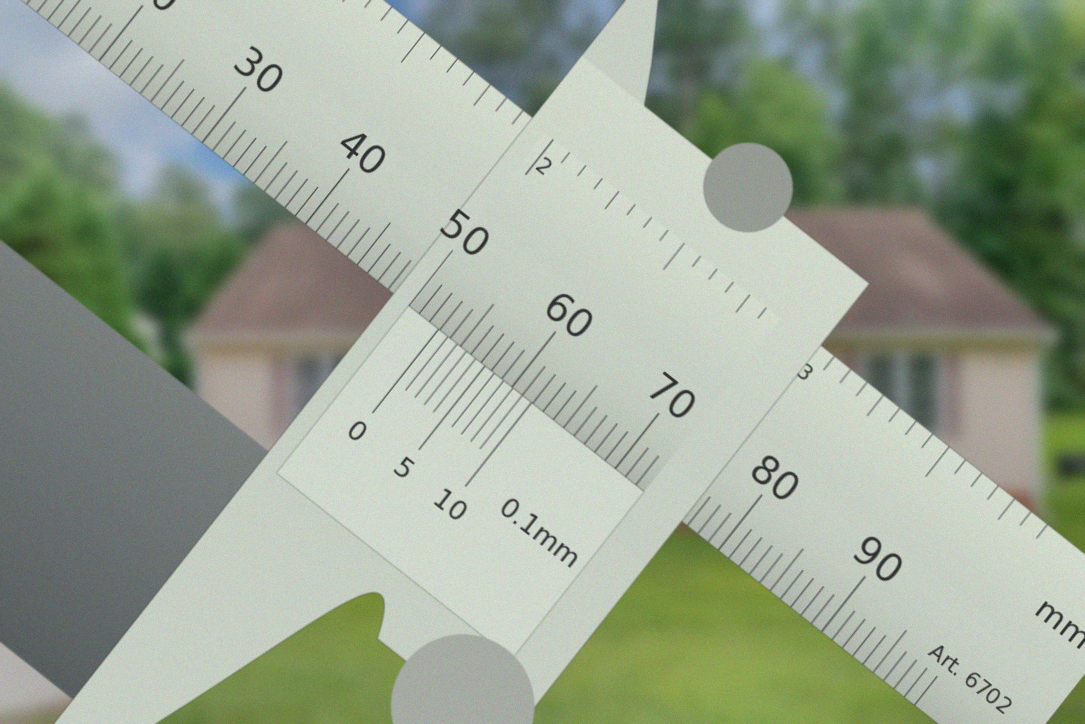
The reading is 52.9 (mm)
